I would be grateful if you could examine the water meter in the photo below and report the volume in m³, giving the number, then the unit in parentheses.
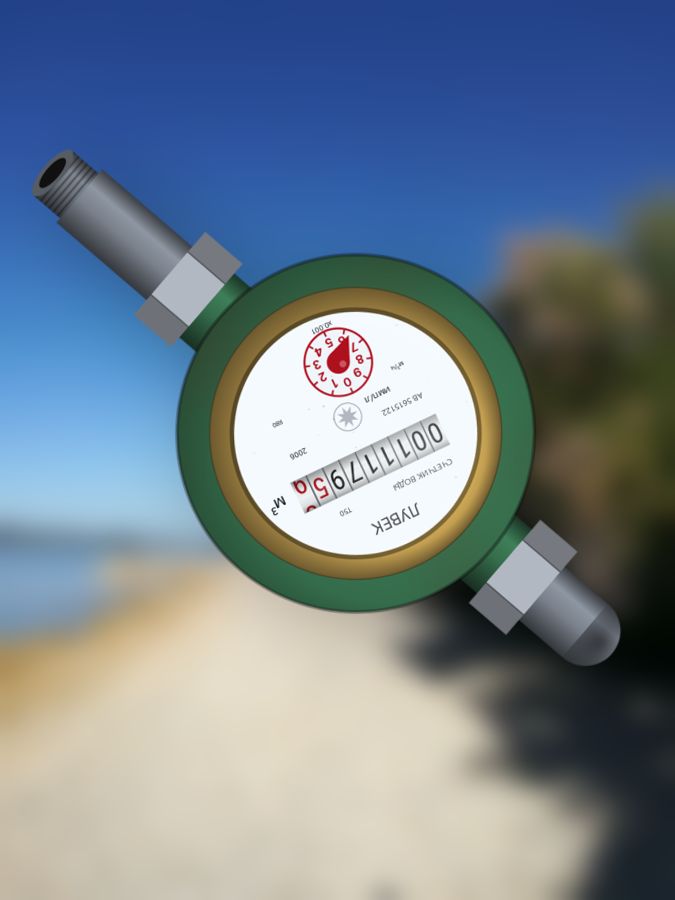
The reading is 11179.586 (m³)
